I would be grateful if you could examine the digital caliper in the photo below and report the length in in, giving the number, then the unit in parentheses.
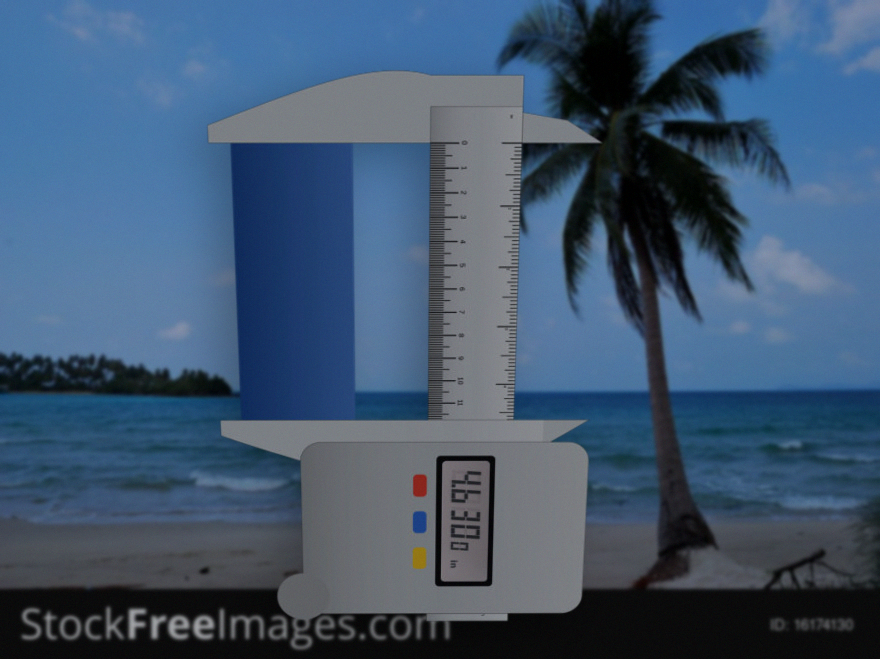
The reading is 4.6300 (in)
